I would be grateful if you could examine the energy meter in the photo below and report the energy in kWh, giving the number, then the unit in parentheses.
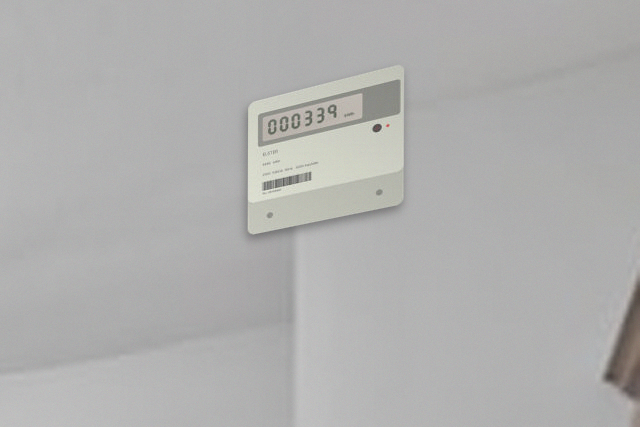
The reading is 339 (kWh)
